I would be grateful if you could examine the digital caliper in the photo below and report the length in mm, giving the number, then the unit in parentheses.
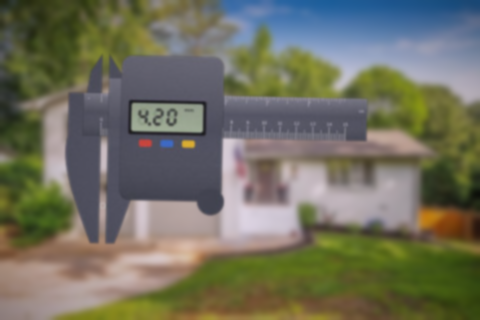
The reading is 4.20 (mm)
